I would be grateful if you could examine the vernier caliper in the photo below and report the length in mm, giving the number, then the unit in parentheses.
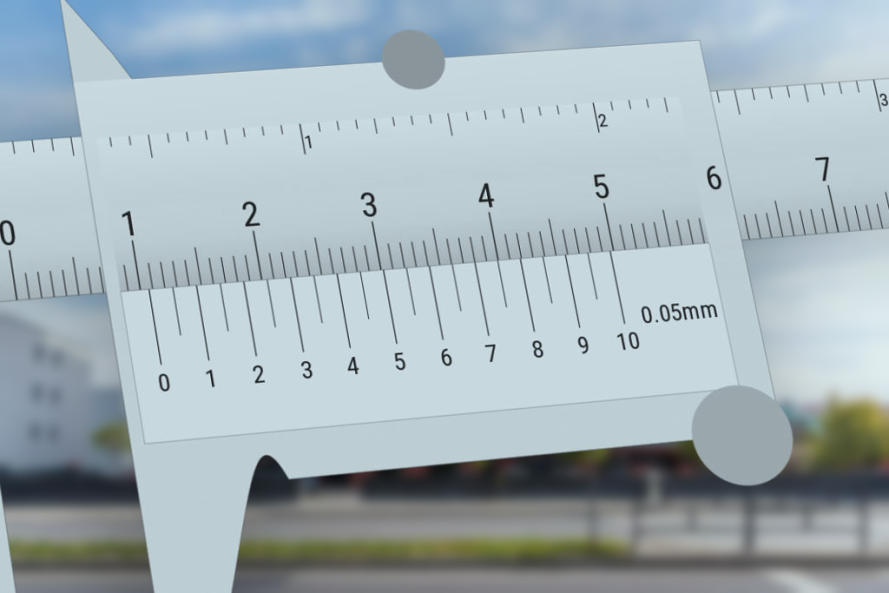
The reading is 10.7 (mm)
